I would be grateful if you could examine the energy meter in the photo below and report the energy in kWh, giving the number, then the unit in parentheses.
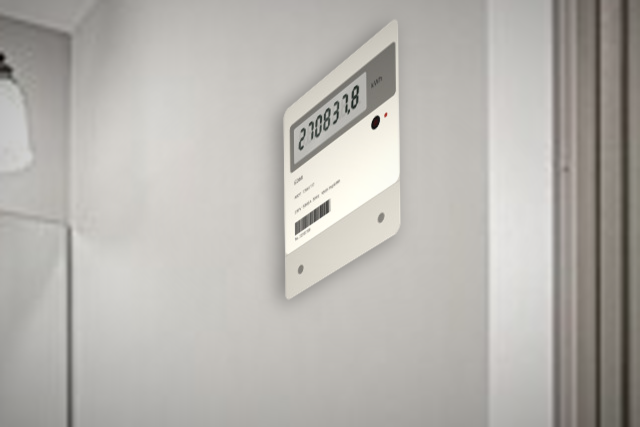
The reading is 270837.8 (kWh)
